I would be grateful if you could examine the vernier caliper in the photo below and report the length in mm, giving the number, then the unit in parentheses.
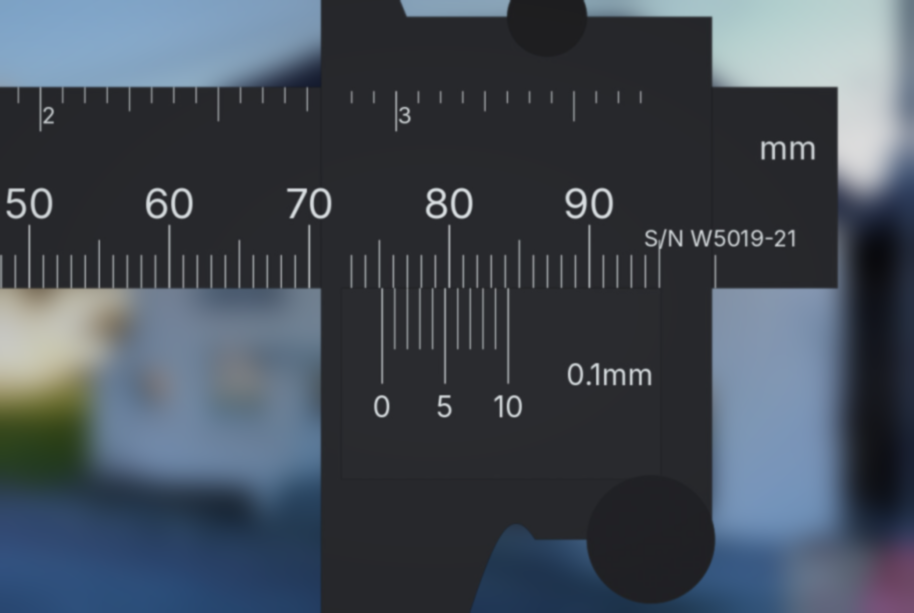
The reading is 75.2 (mm)
